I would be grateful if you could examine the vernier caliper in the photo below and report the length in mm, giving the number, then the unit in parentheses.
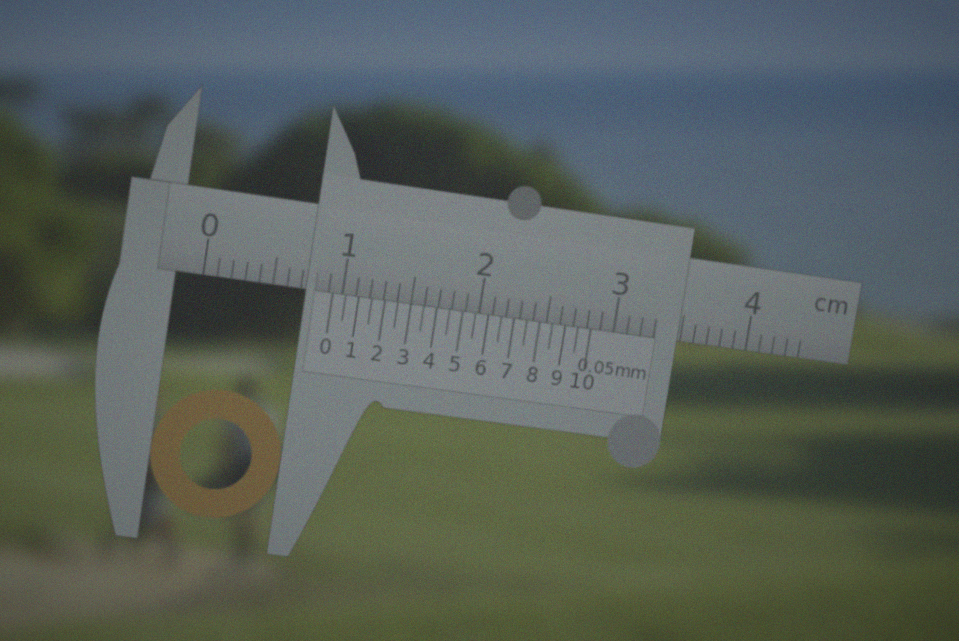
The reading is 9.3 (mm)
